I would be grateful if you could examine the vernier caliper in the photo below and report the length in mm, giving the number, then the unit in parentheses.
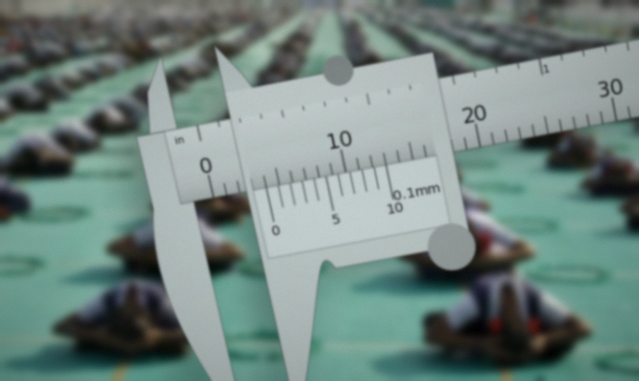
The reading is 4.0 (mm)
